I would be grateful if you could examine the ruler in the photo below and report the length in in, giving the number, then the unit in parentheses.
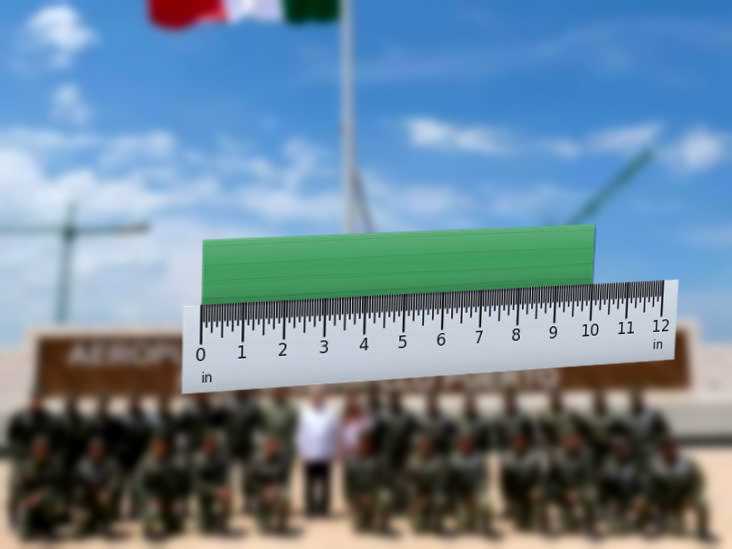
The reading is 10 (in)
